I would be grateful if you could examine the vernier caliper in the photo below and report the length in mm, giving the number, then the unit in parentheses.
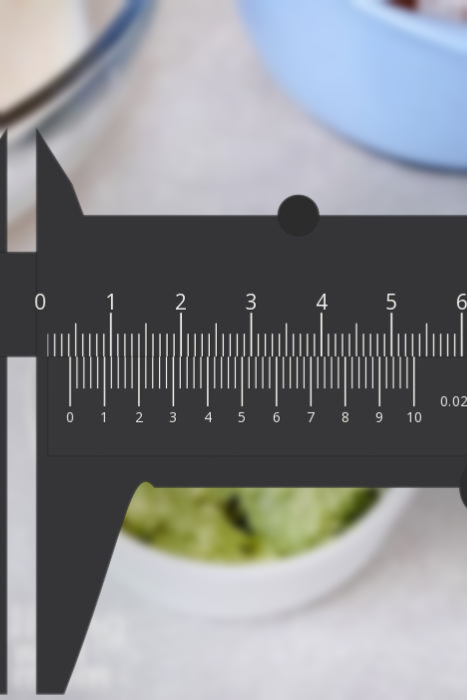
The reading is 4.2 (mm)
